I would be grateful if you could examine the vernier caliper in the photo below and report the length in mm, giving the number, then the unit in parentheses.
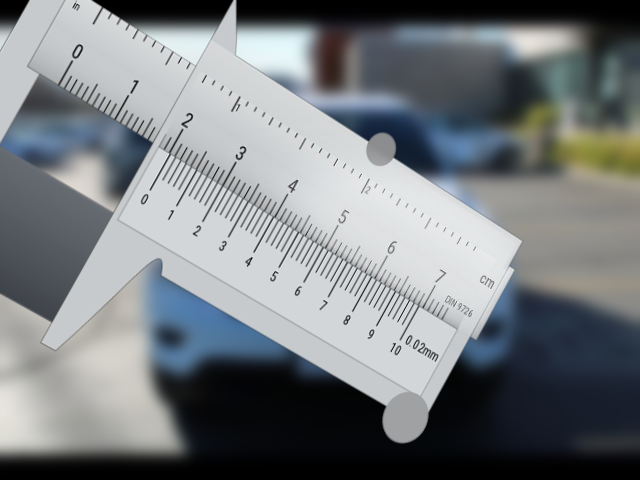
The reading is 20.2 (mm)
